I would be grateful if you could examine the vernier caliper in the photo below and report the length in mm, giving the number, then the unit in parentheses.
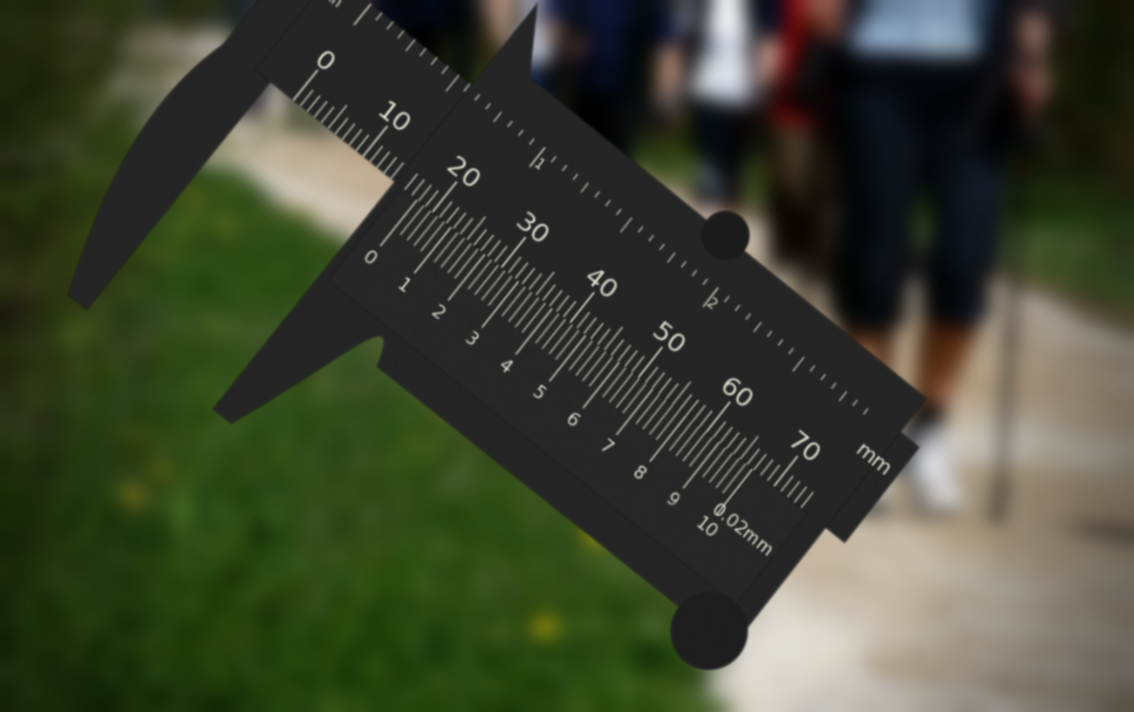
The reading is 17.8 (mm)
